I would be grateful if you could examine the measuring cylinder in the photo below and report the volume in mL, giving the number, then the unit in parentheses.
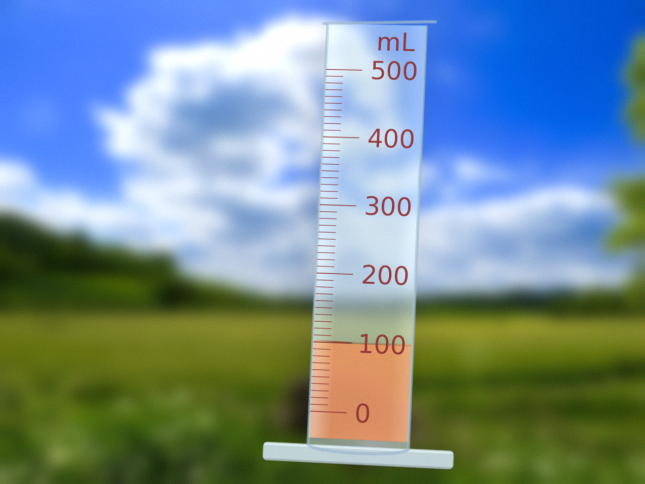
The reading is 100 (mL)
